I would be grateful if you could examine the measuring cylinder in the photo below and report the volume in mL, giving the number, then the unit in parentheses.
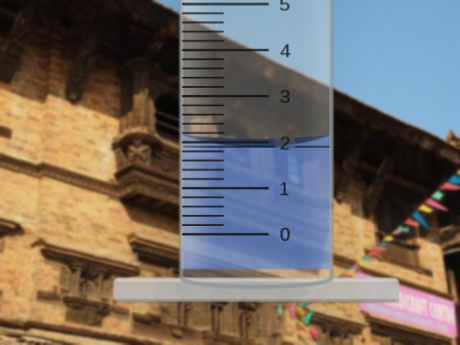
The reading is 1.9 (mL)
